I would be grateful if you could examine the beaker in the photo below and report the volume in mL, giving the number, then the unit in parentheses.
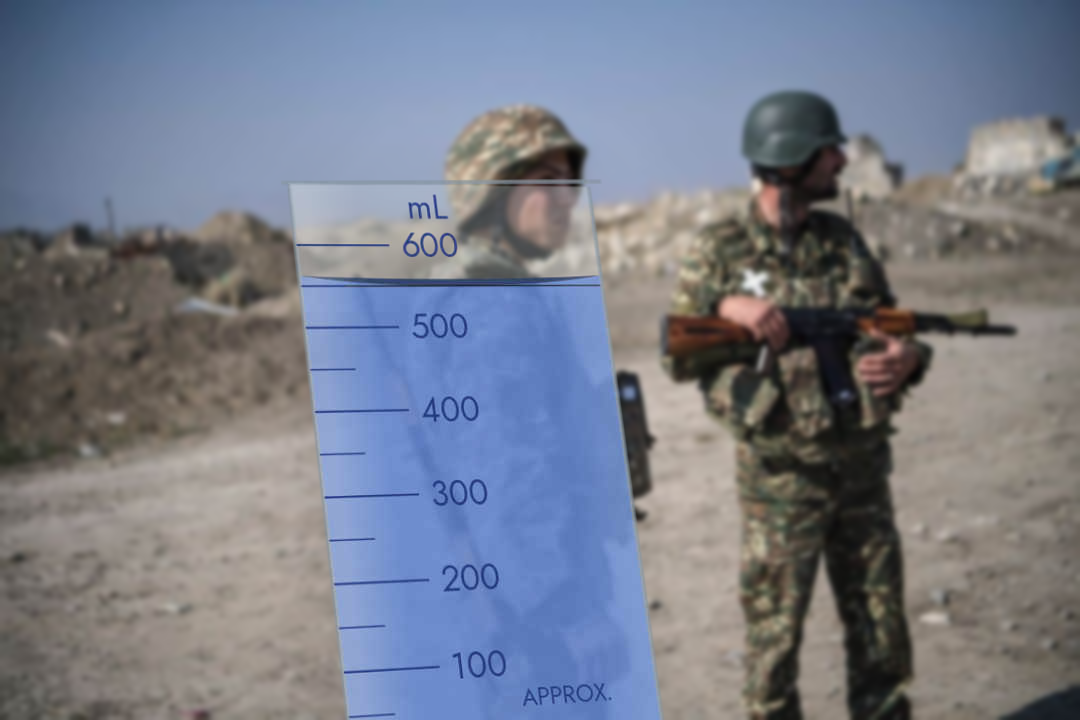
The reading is 550 (mL)
